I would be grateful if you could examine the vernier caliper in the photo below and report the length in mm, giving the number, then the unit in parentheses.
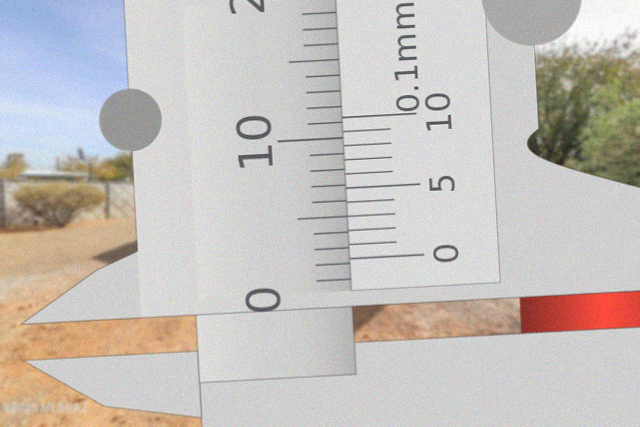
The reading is 2.3 (mm)
